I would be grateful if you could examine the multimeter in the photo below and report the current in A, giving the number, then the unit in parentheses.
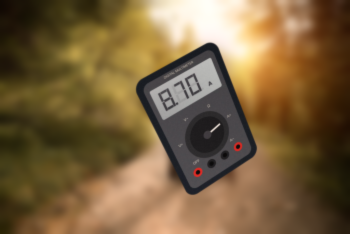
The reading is 8.70 (A)
